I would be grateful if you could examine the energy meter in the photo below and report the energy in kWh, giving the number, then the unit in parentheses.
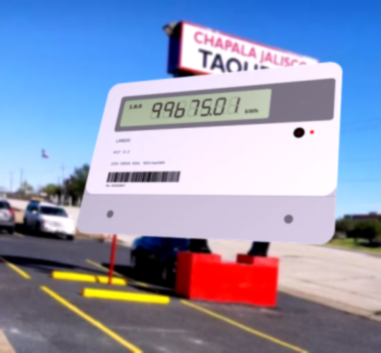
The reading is 99675.01 (kWh)
